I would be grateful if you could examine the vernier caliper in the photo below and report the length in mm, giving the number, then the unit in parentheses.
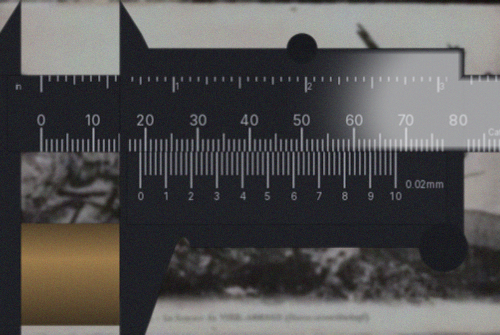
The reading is 19.0 (mm)
